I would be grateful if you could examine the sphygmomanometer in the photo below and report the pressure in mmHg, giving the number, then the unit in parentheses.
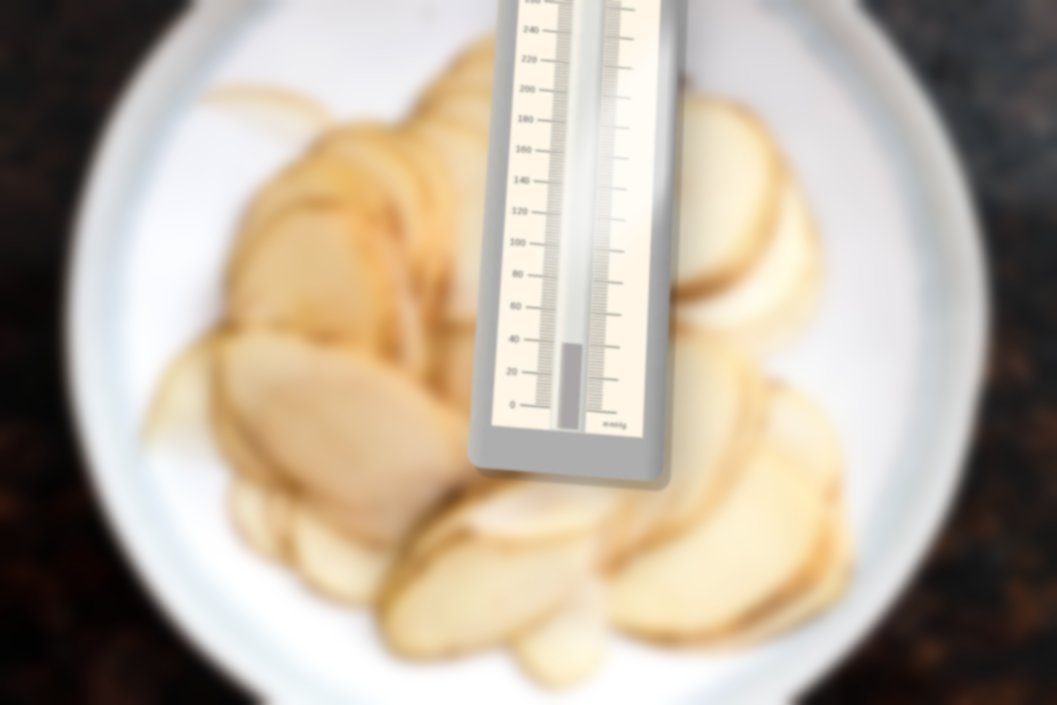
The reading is 40 (mmHg)
